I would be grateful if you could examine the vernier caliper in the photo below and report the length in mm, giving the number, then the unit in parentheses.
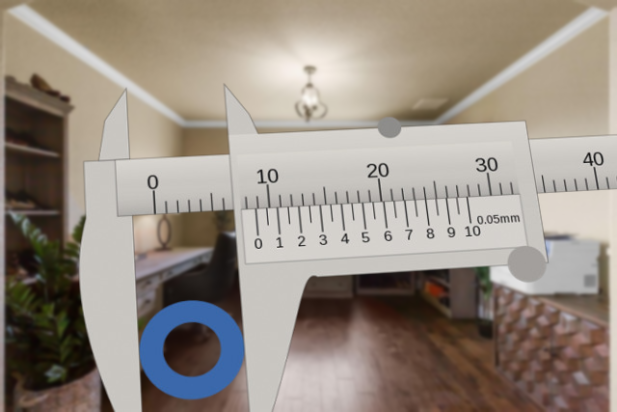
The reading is 8.8 (mm)
